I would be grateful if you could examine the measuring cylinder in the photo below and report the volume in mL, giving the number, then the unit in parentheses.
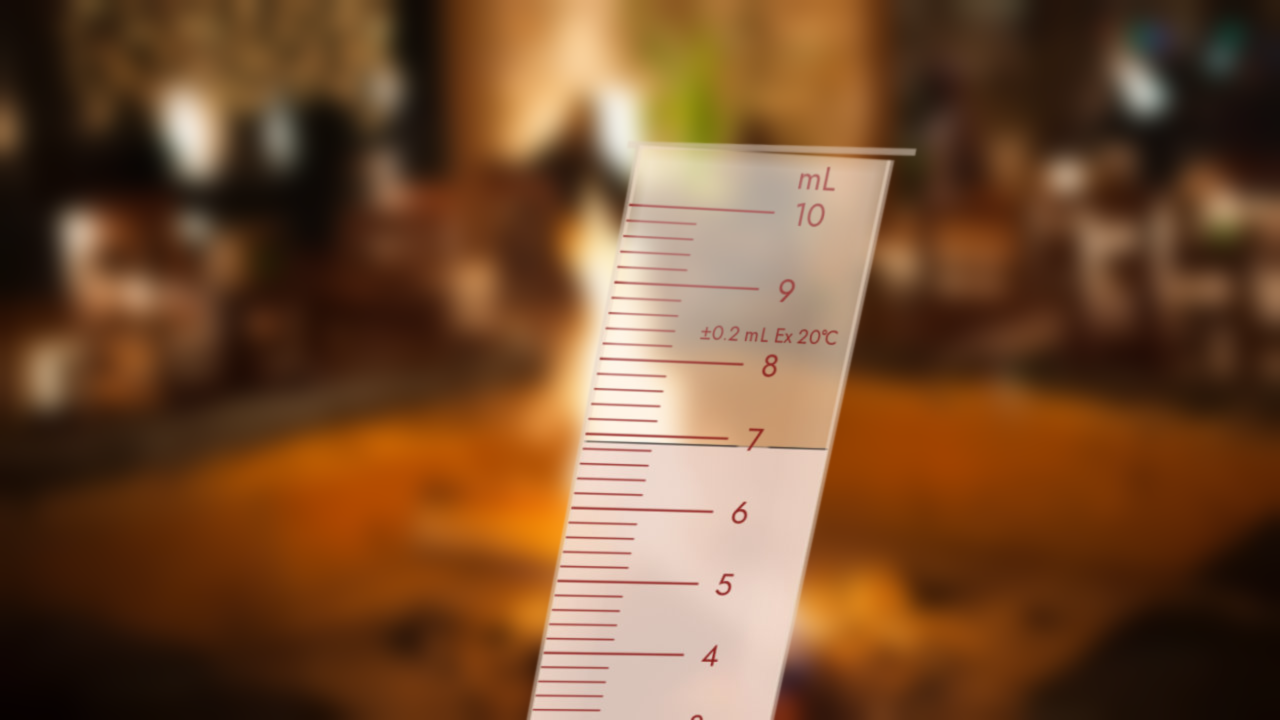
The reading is 6.9 (mL)
